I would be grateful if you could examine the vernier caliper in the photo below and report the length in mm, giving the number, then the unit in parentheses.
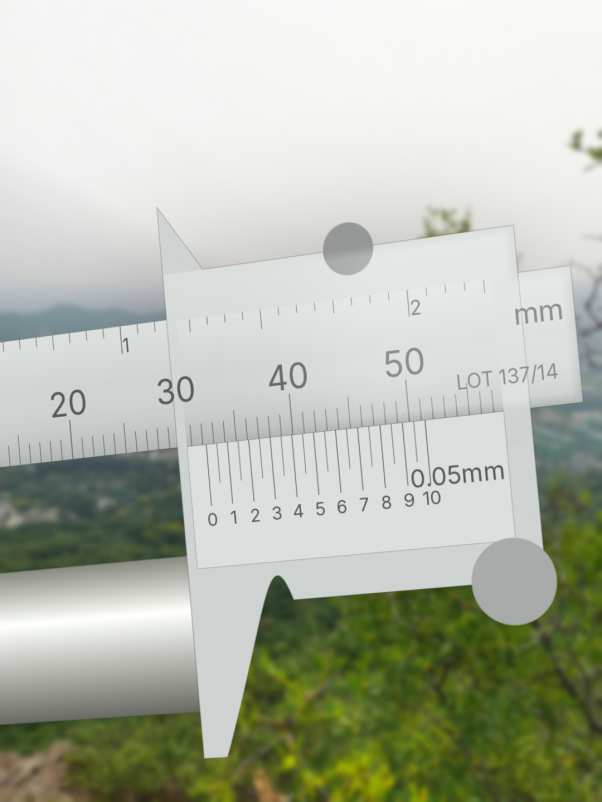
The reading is 32.3 (mm)
